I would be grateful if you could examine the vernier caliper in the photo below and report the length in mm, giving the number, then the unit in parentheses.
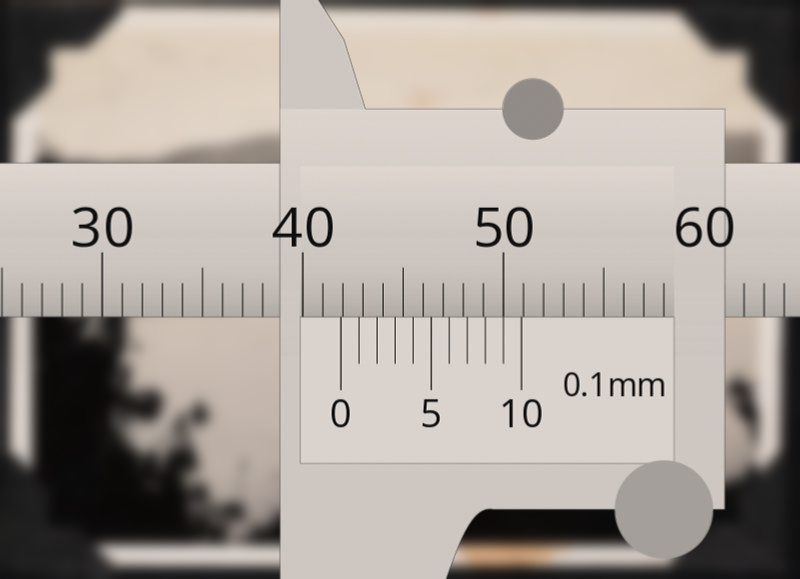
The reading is 41.9 (mm)
